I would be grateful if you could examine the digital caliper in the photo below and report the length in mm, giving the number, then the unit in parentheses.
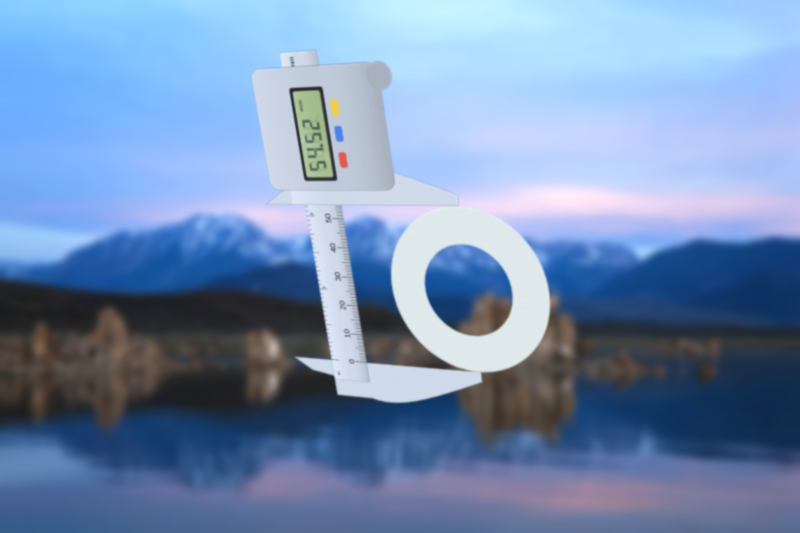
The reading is 54.52 (mm)
